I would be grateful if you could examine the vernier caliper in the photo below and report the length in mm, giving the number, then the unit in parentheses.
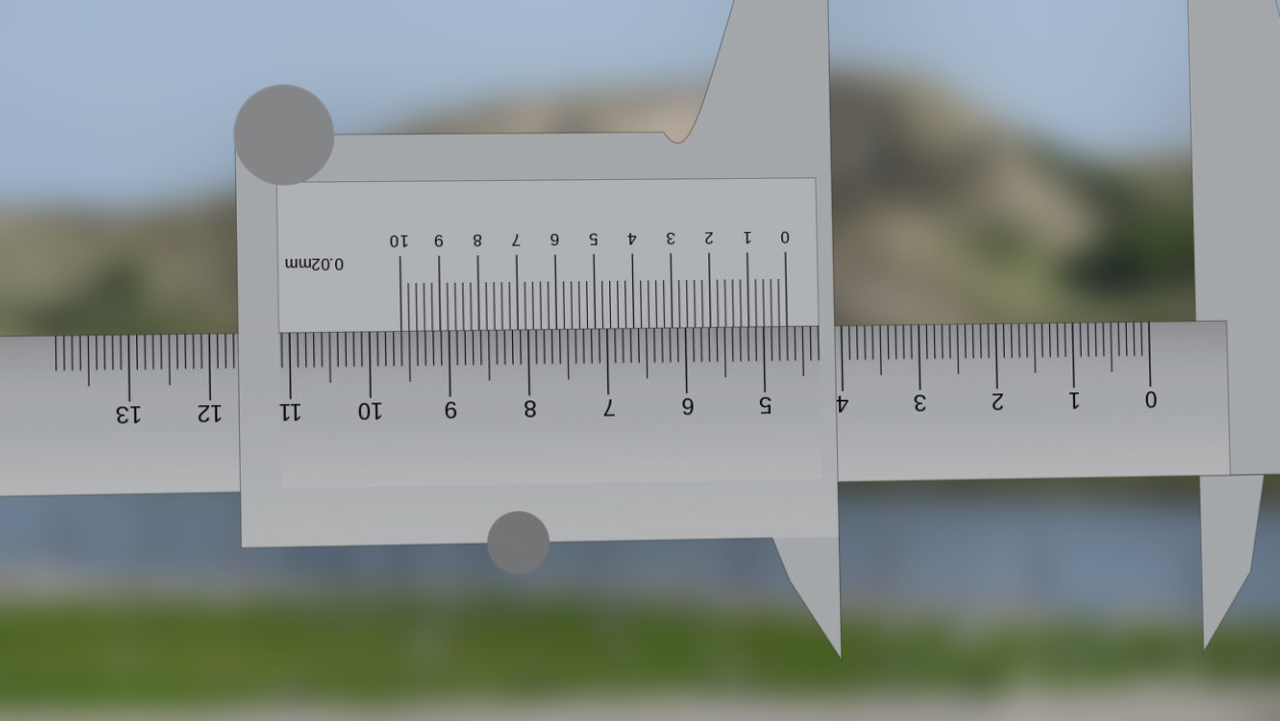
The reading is 47.0 (mm)
